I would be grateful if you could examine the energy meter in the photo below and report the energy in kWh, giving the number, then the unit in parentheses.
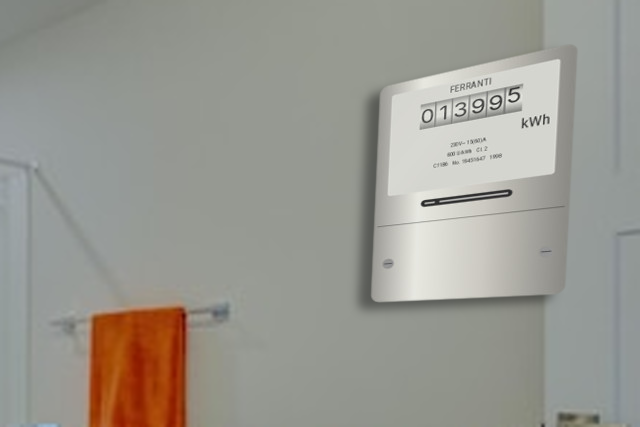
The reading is 13995 (kWh)
